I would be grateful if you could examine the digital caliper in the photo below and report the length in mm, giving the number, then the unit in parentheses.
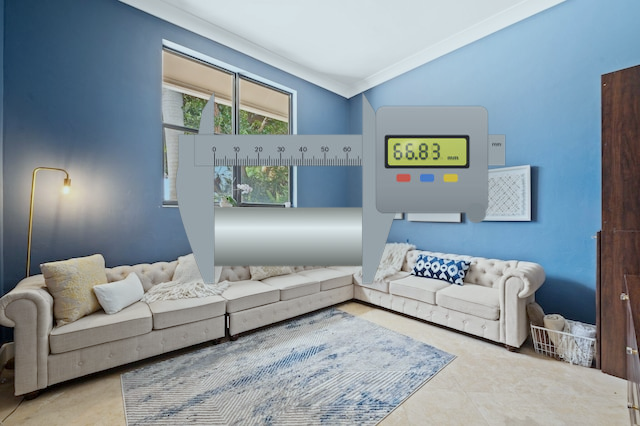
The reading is 66.83 (mm)
